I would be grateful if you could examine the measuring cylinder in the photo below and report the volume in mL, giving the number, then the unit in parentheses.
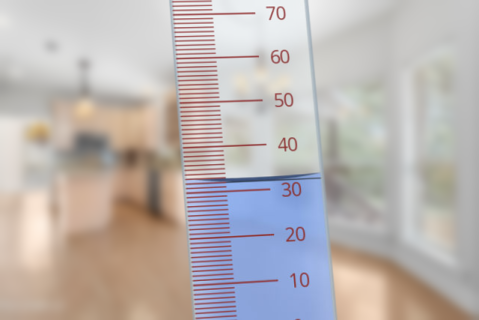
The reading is 32 (mL)
